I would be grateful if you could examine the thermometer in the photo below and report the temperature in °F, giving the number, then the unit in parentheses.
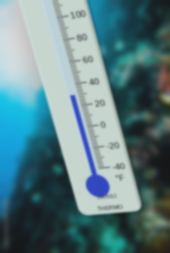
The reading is 30 (°F)
